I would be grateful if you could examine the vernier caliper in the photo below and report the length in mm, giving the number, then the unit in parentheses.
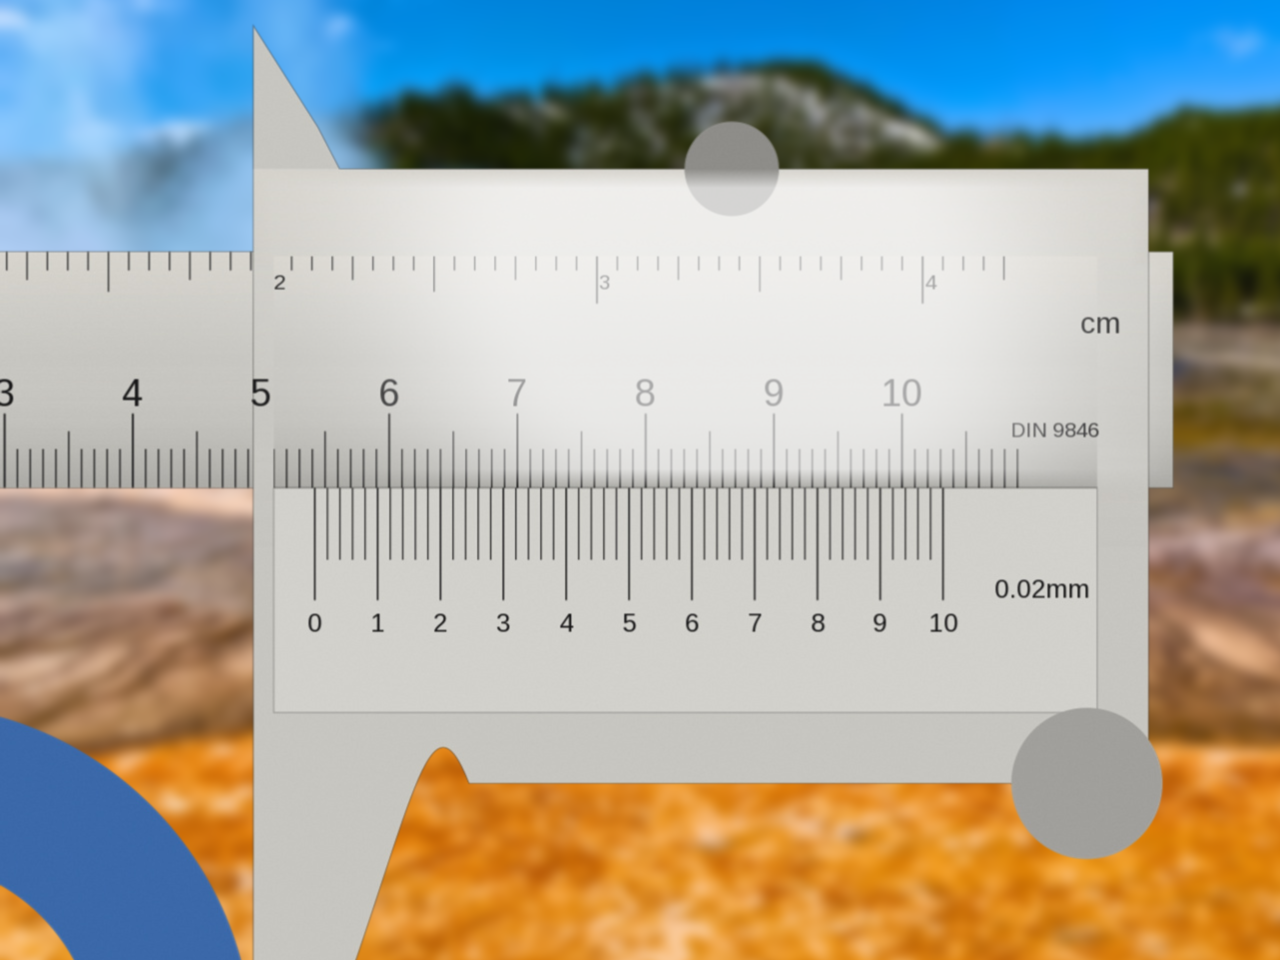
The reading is 54.2 (mm)
